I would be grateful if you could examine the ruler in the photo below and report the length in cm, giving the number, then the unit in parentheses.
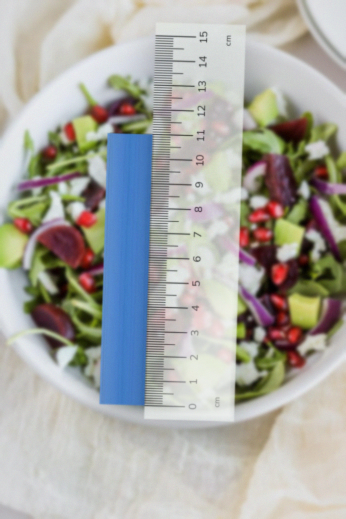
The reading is 11 (cm)
